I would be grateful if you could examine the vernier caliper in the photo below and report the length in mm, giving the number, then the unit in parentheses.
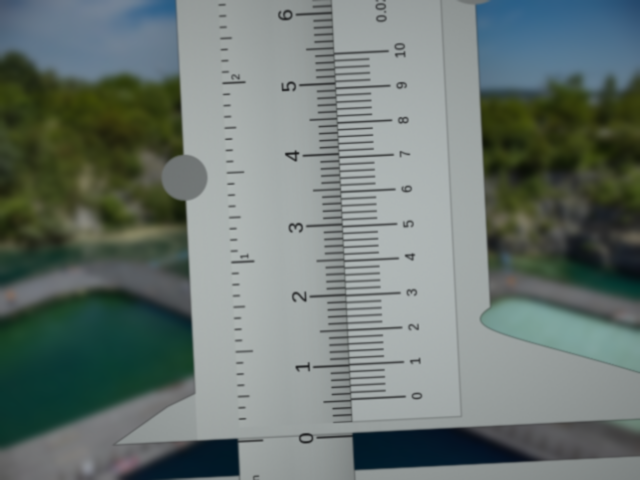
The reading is 5.2 (mm)
